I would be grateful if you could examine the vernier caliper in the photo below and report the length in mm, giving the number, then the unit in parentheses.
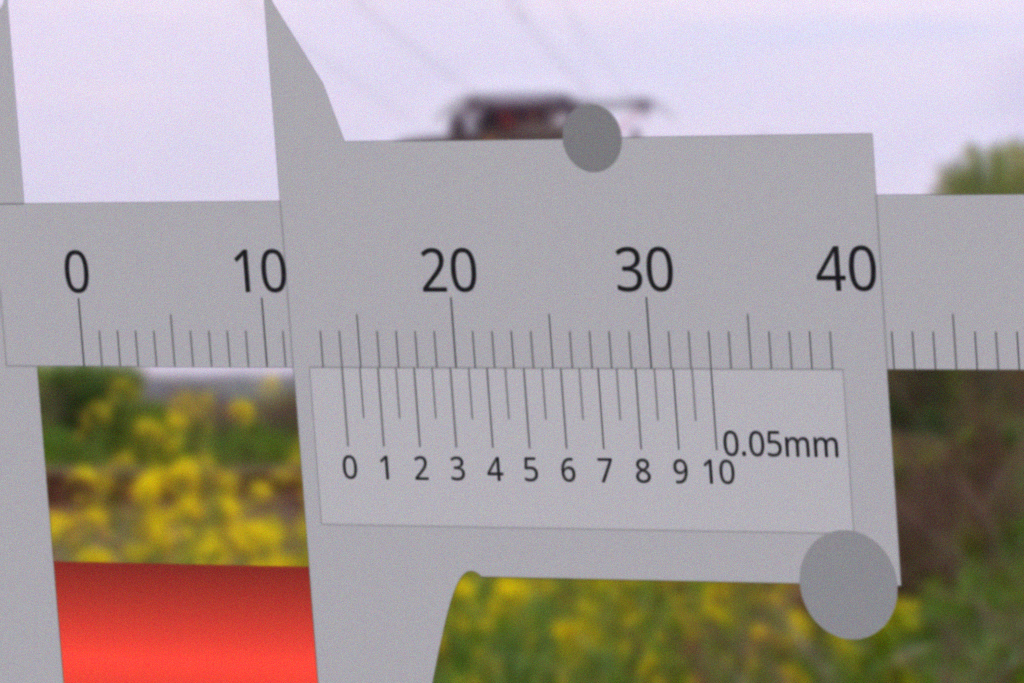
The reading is 14.0 (mm)
